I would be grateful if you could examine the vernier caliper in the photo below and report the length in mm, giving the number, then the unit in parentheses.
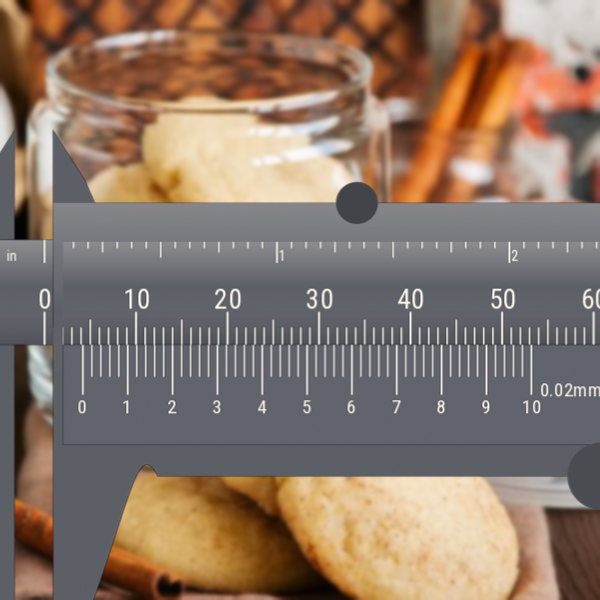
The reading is 4.2 (mm)
